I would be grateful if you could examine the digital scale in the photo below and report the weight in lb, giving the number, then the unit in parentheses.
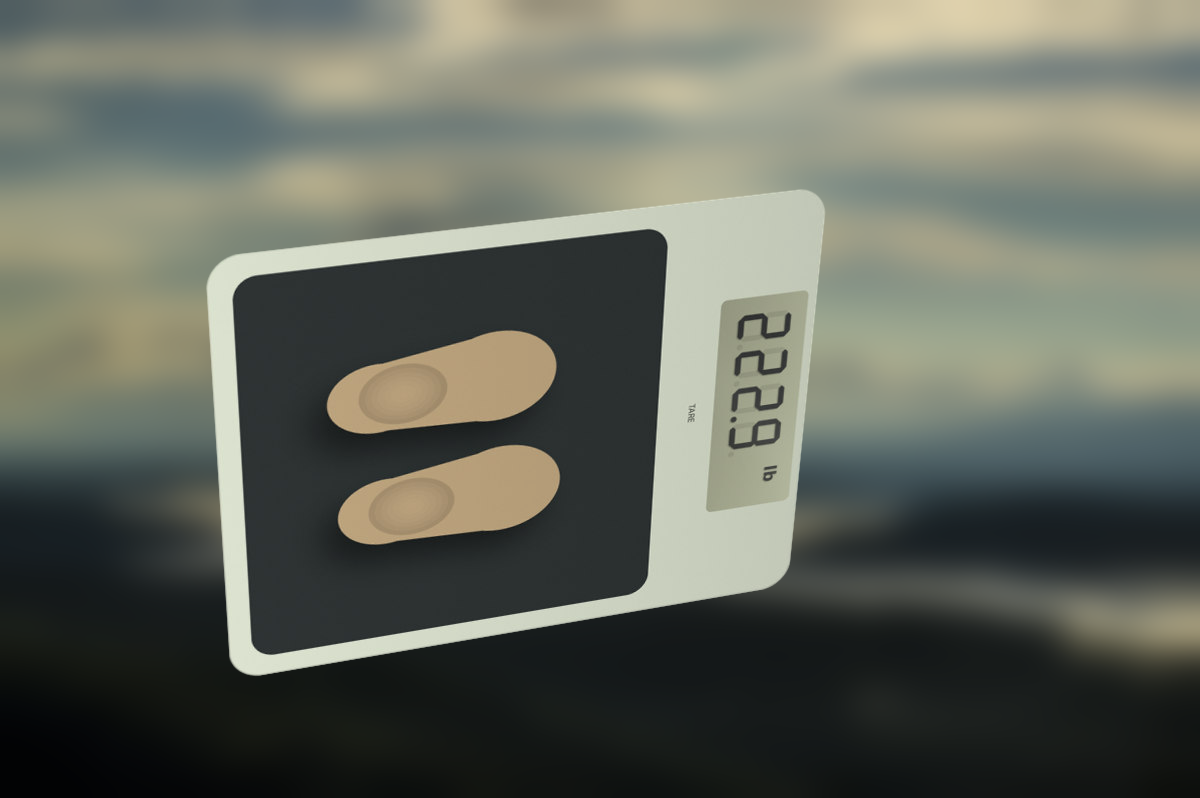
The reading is 222.9 (lb)
